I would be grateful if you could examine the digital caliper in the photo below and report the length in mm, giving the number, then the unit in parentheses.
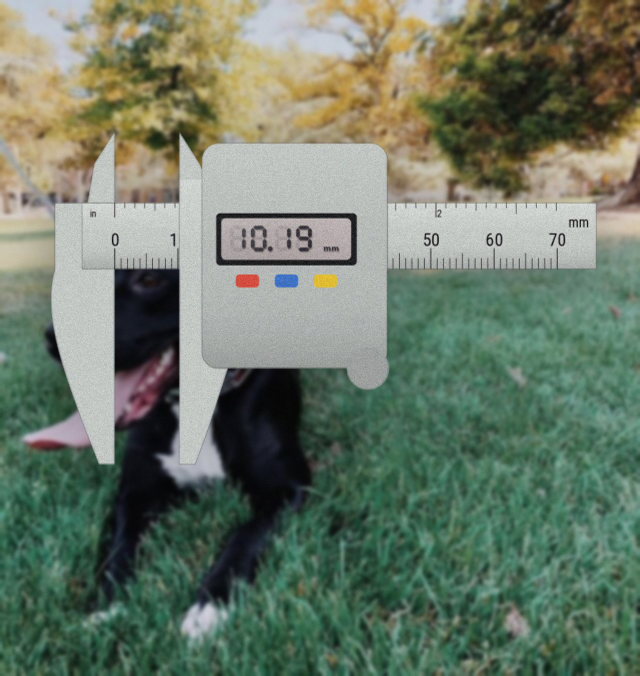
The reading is 10.19 (mm)
